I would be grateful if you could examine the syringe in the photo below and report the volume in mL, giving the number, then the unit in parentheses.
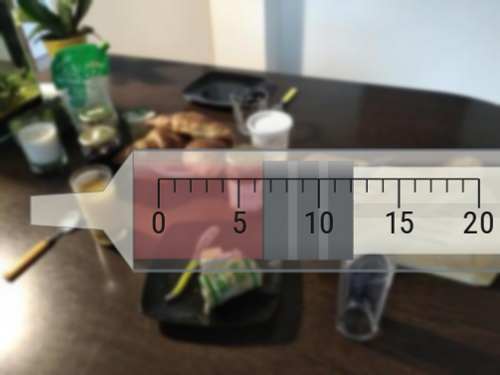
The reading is 6.5 (mL)
